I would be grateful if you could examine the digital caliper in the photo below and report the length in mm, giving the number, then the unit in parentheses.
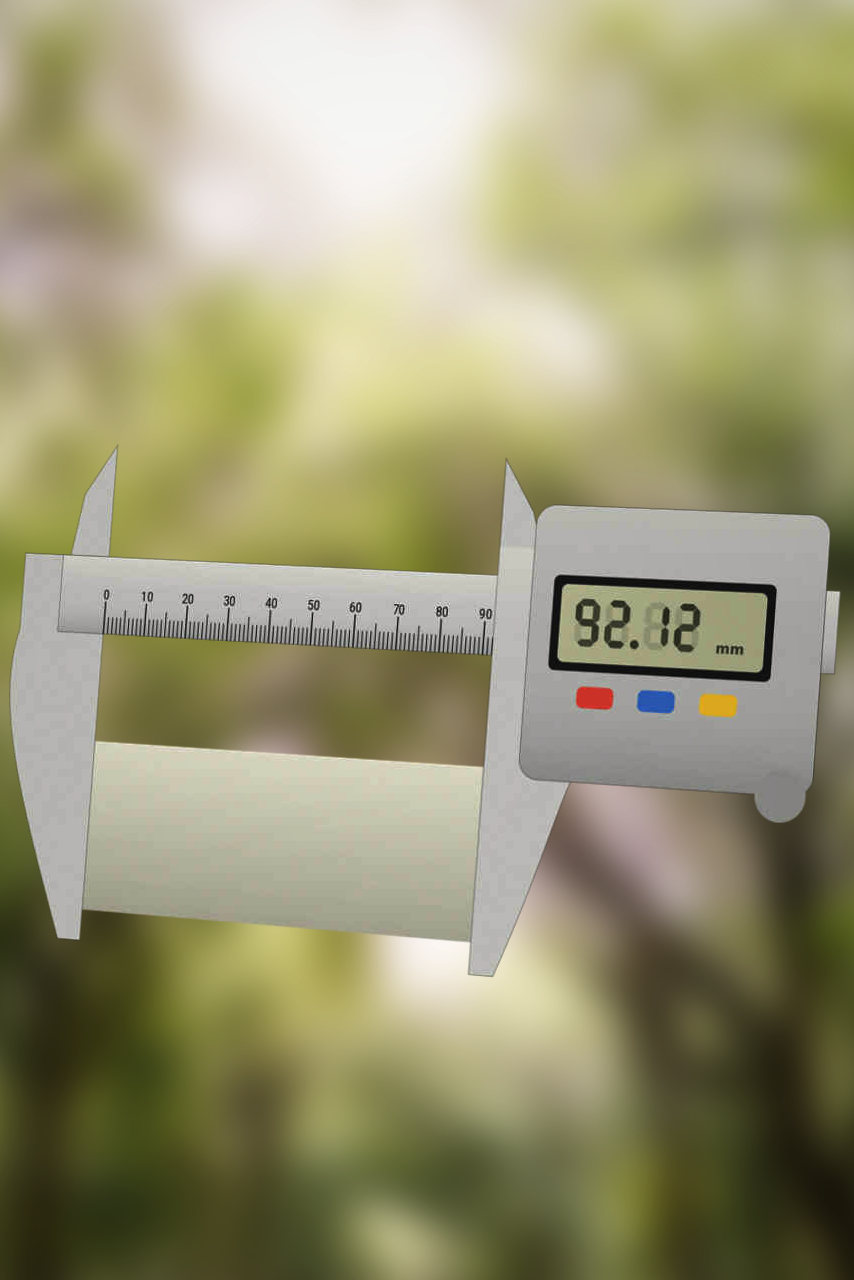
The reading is 92.12 (mm)
